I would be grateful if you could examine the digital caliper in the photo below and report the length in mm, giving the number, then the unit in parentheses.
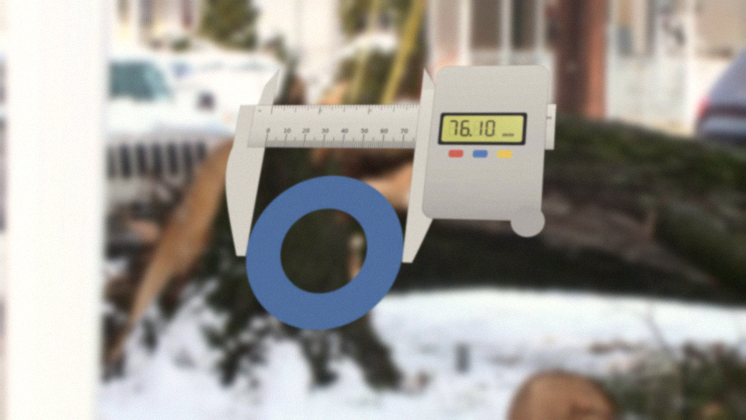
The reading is 76.10 (mm)
